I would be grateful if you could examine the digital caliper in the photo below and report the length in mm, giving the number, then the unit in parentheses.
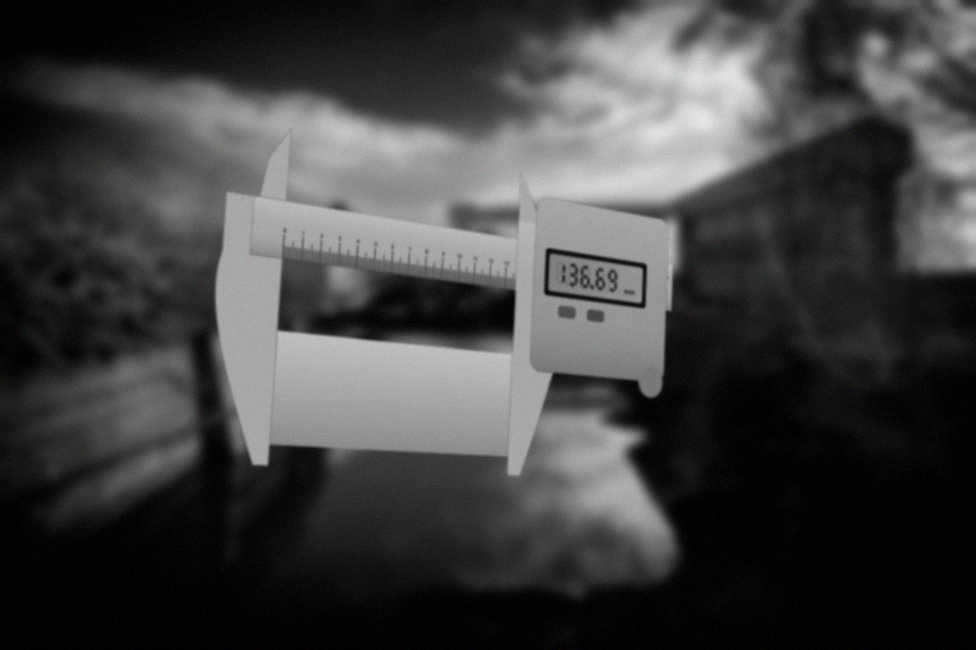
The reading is 136.69 (mm)
